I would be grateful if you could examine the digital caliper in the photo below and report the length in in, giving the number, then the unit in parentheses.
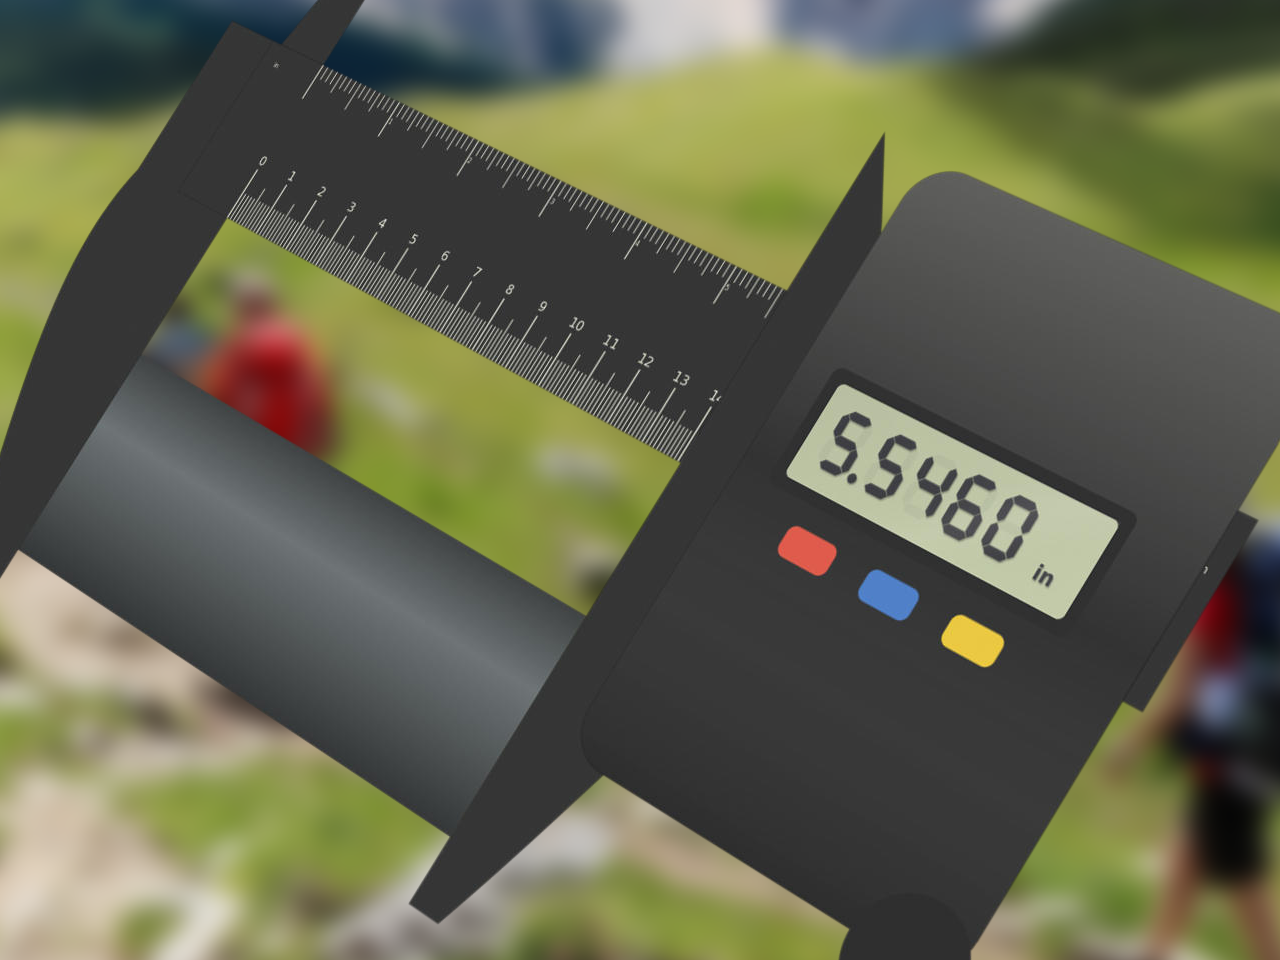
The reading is 5.5460 (in)
